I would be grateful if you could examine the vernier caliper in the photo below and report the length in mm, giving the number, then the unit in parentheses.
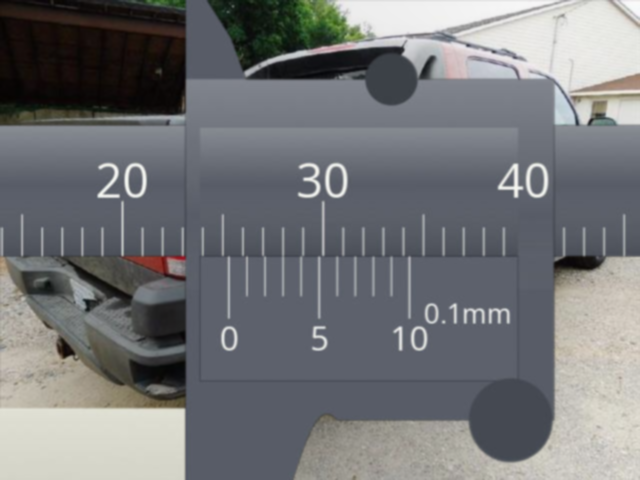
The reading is 25.3 (mm)
